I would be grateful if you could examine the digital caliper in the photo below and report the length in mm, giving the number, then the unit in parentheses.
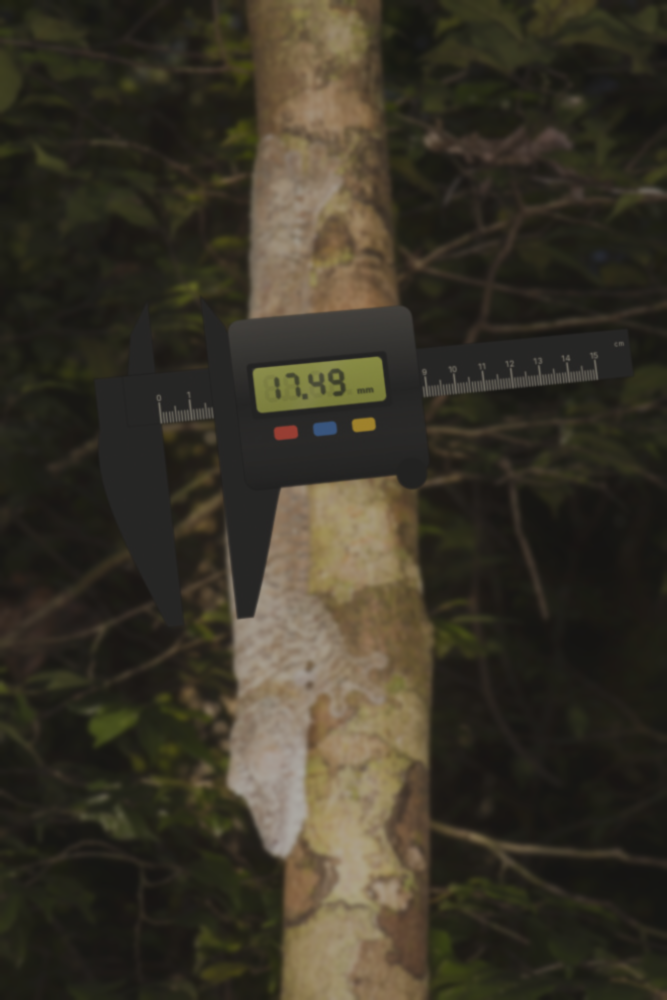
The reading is 17.49 (mm)
